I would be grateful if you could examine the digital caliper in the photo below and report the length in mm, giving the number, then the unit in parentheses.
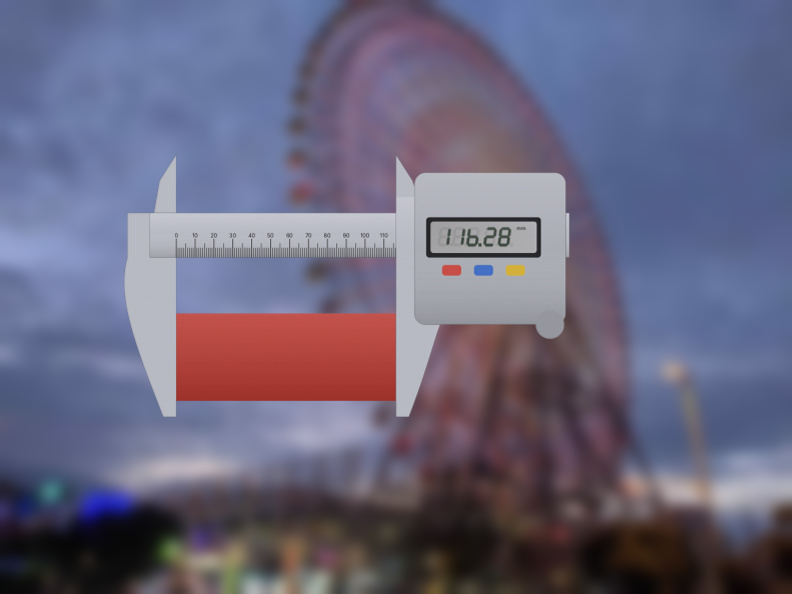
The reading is 116.28 (mm)
